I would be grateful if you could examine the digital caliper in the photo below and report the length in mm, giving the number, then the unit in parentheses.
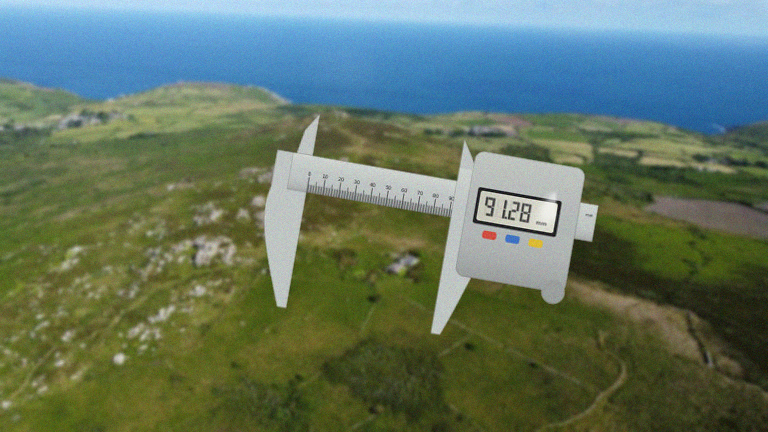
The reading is 91.28 (mm)
